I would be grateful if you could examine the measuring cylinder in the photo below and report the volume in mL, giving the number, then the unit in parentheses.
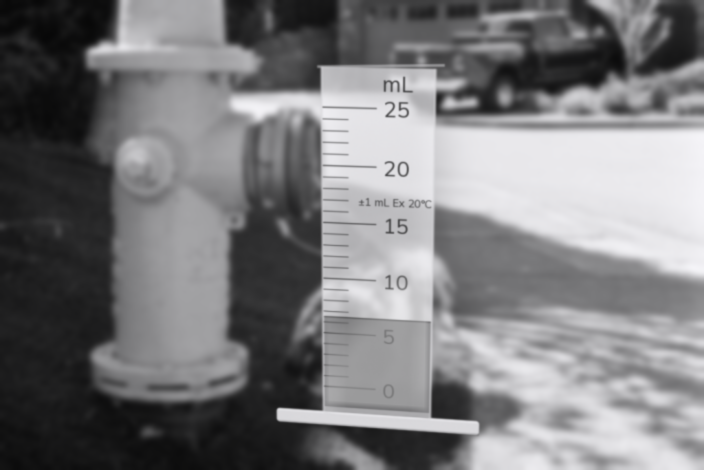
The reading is 6.5 (mL)
